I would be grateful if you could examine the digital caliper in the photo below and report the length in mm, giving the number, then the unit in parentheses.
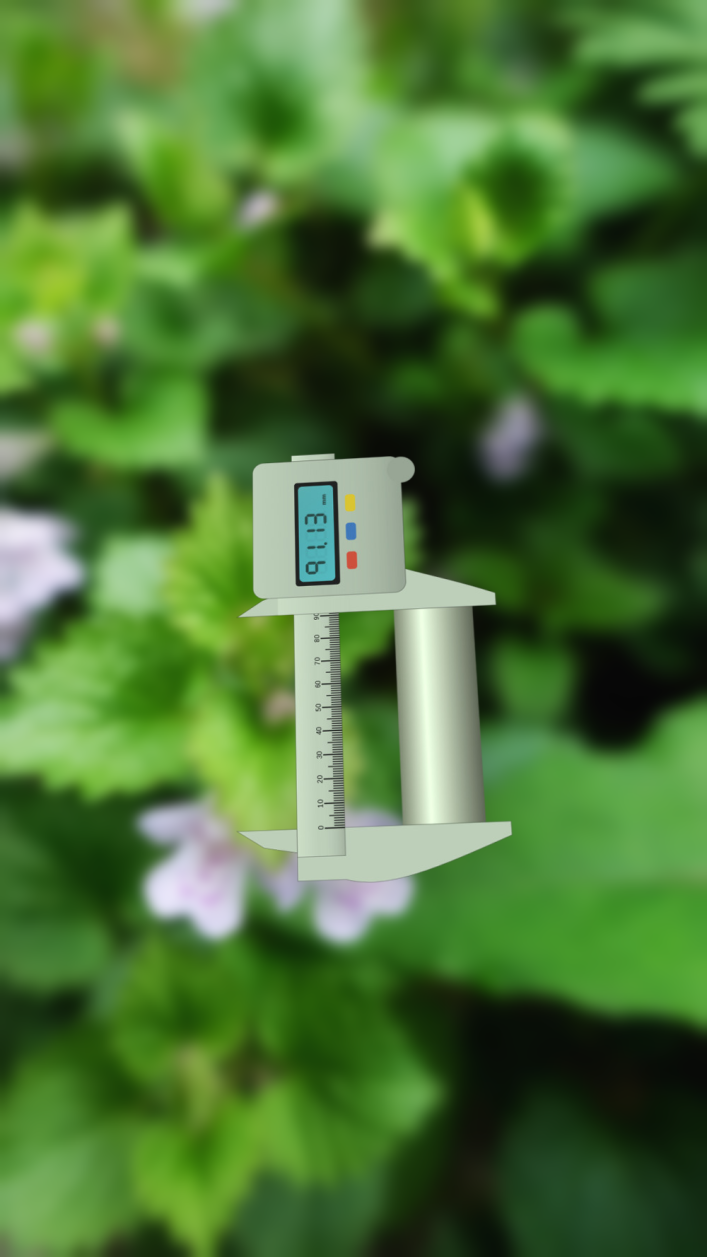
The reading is 91.13 (mm)
